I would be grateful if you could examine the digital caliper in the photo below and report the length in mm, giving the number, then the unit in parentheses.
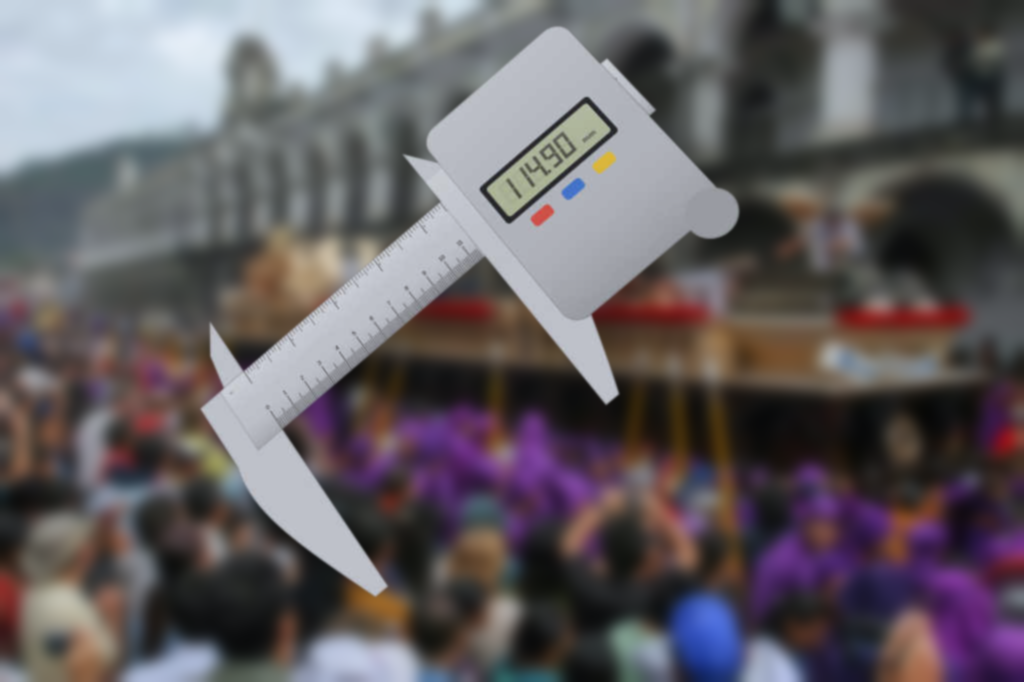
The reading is 114.90 (mm)
